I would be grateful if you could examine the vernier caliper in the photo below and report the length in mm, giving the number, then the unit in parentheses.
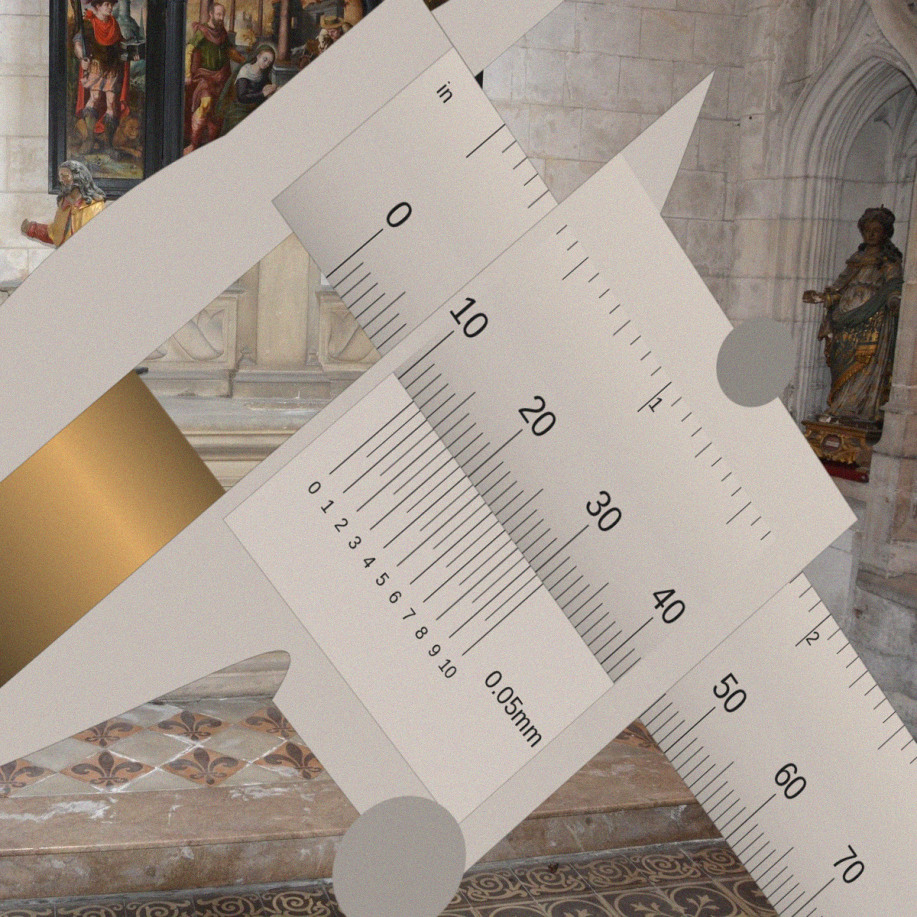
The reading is 12.2 (mm)
